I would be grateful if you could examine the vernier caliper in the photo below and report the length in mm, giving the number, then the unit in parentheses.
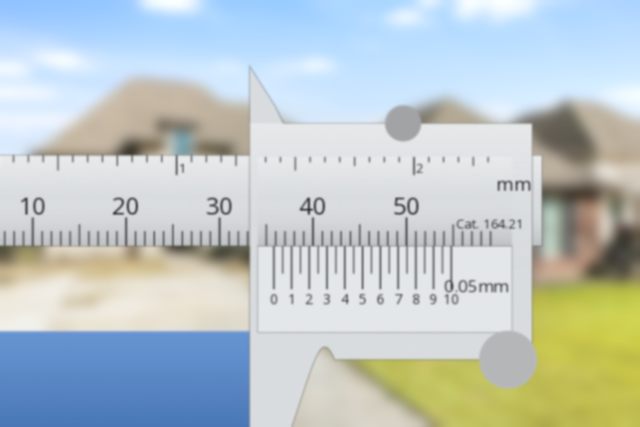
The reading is 35.8 (mm)
